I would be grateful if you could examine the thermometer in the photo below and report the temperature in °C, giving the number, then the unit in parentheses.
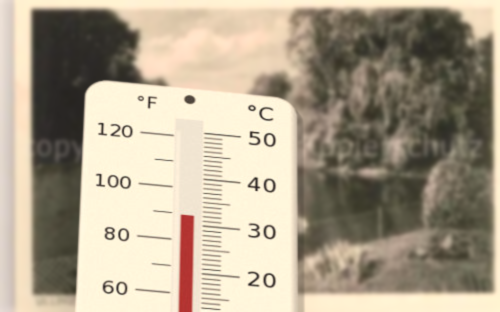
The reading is 32 (°C)
